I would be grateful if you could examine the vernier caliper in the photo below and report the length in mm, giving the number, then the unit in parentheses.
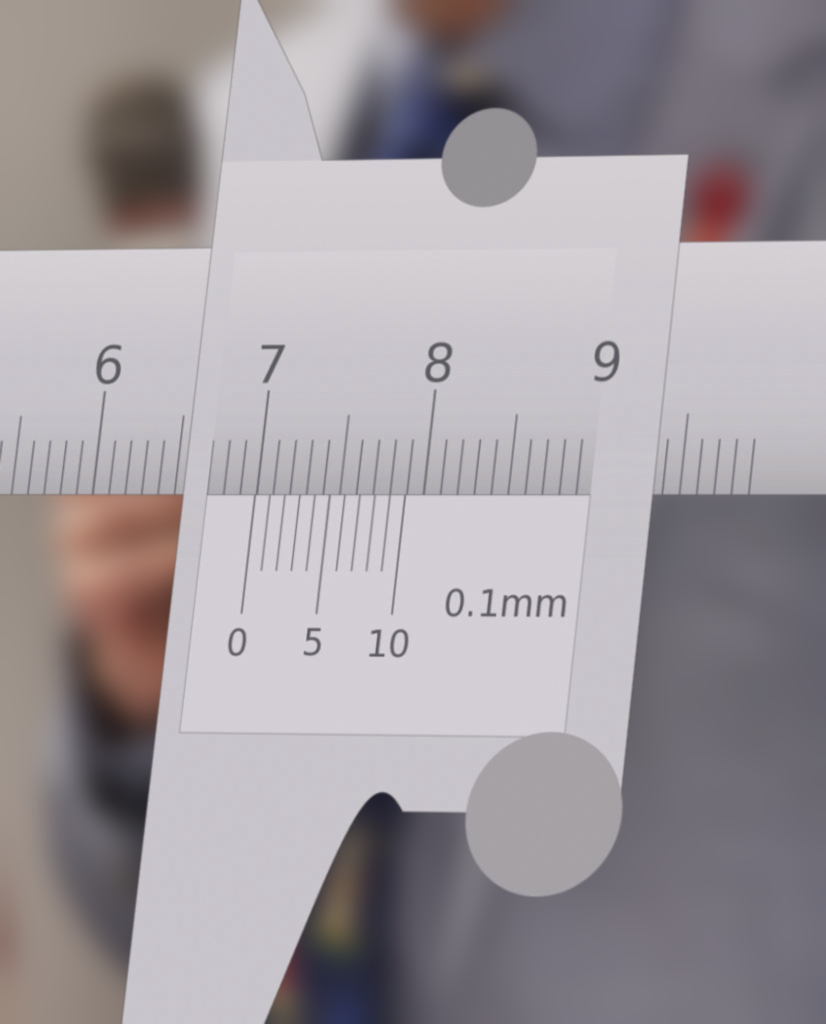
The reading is 69.9 (mm)
